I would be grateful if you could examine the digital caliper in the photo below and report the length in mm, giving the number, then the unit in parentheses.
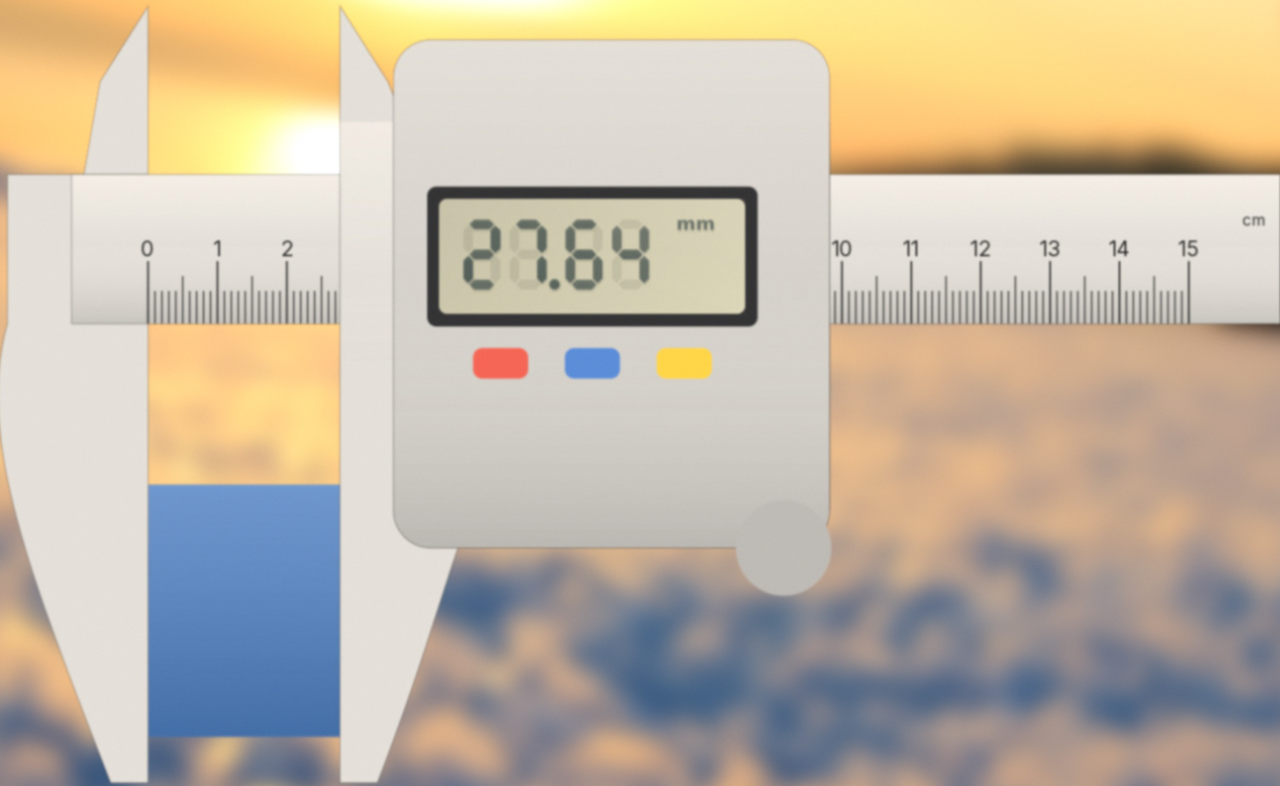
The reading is 27.64 (mm)
